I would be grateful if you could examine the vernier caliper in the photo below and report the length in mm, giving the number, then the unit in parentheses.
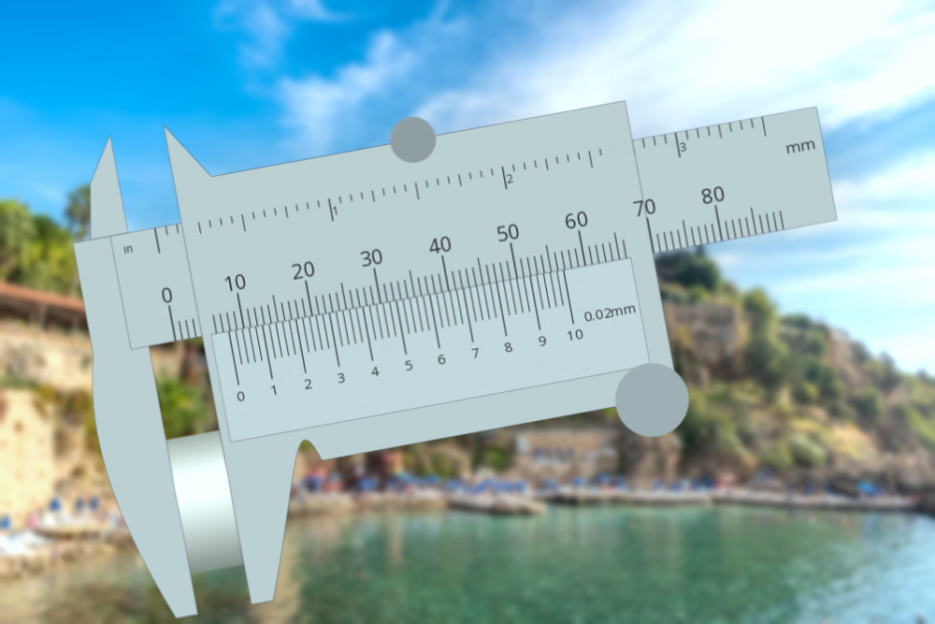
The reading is 7.8 (mm)
